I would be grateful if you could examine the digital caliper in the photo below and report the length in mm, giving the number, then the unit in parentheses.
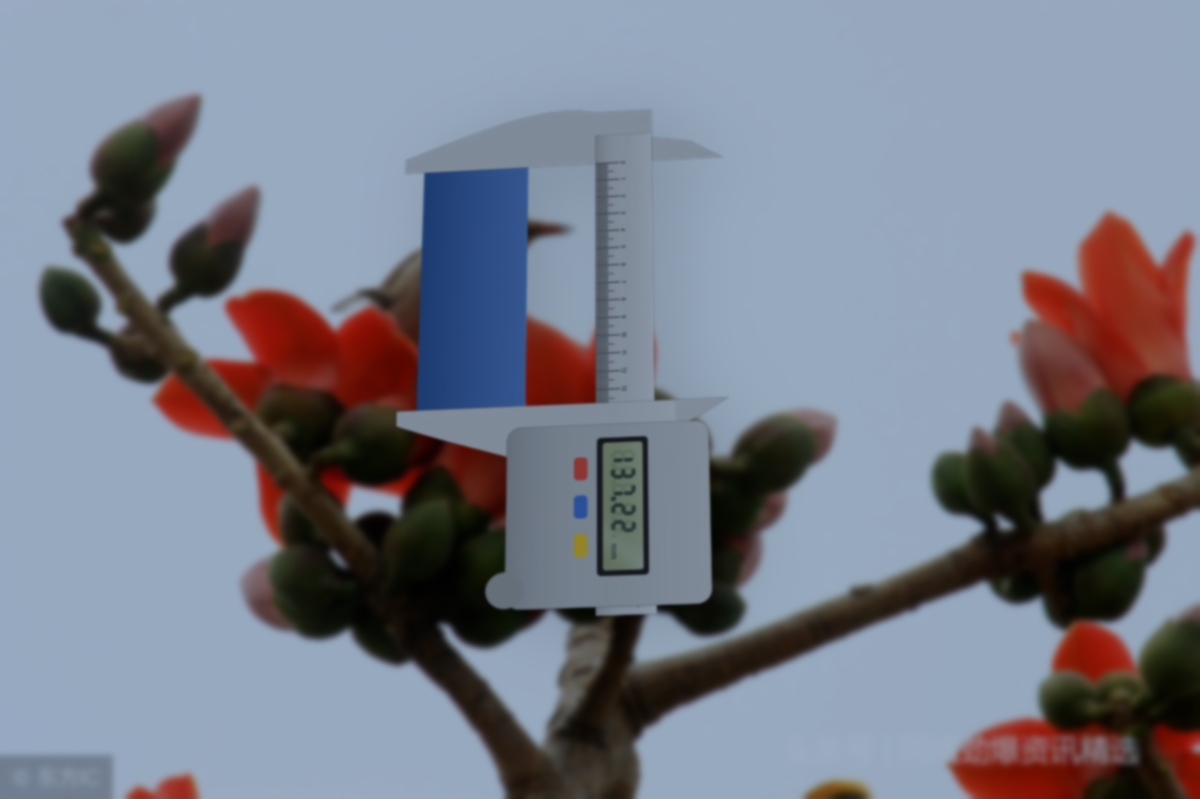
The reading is 137.22 (mm)
